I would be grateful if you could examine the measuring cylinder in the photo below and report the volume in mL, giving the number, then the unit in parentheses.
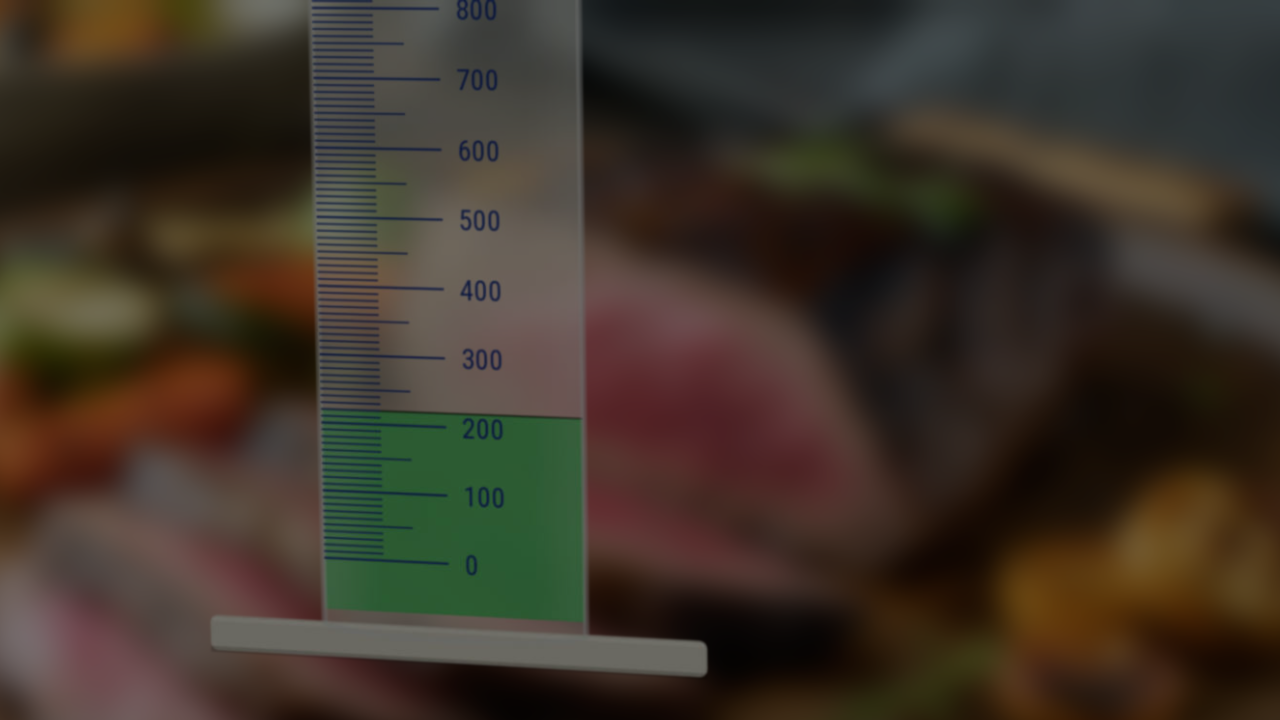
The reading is 220 (mL)
